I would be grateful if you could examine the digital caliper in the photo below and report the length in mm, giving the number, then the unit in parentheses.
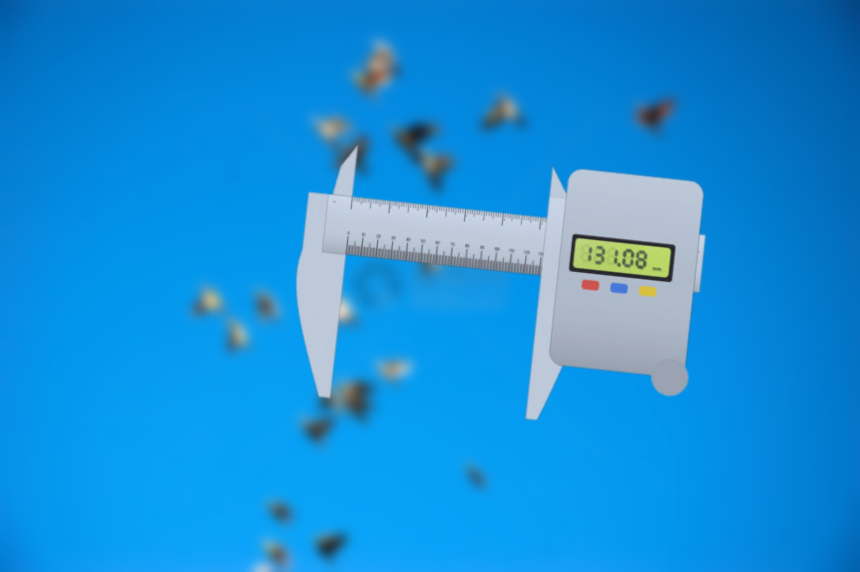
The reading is 131.08 (mm)
